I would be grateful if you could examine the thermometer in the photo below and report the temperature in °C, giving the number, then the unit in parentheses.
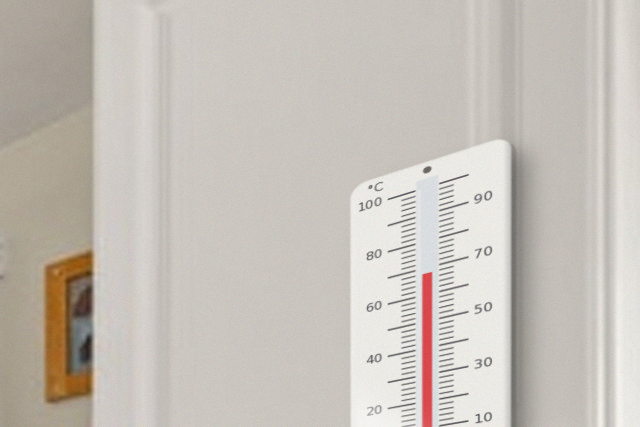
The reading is 68 (°C)
